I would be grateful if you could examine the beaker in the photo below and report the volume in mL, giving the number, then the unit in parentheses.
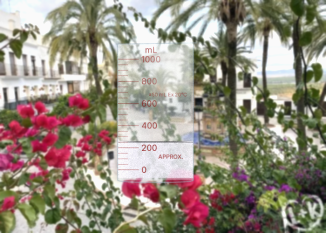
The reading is 250 (mL)
